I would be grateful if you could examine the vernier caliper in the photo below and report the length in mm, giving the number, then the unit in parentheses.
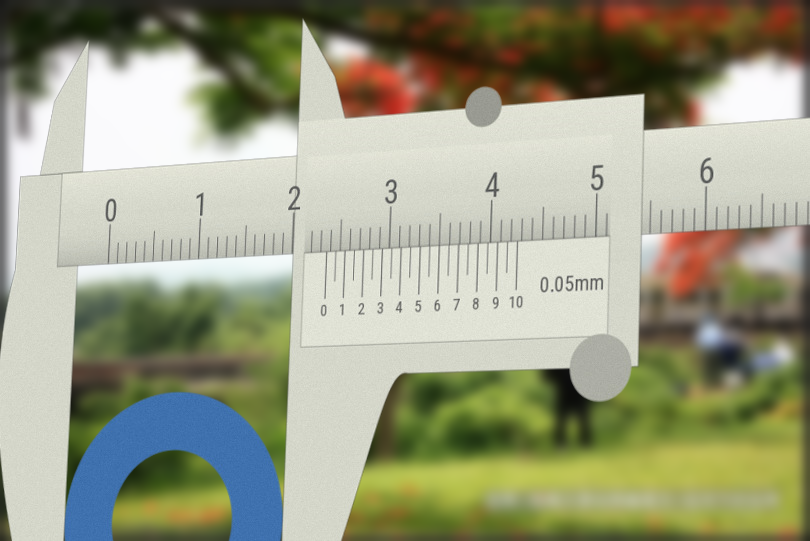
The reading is 23.6 (mm)
